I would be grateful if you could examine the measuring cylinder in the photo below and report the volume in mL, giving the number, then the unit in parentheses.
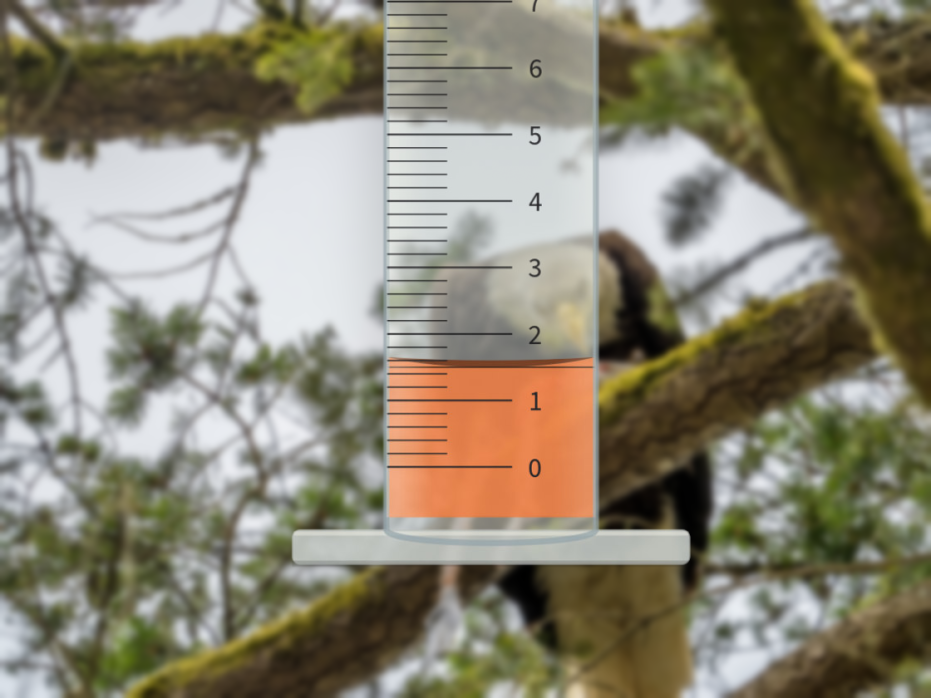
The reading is 1.5 (mL)
